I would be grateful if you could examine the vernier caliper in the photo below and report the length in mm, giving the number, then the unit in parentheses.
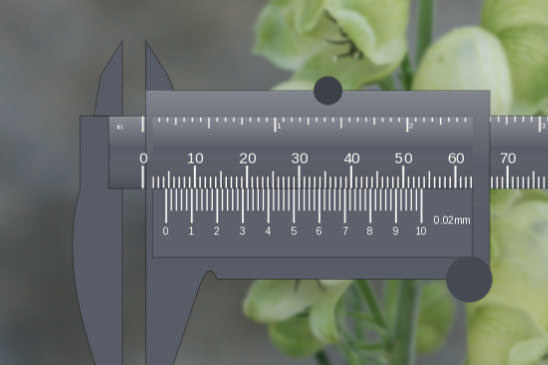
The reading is 4.5 (mm)
